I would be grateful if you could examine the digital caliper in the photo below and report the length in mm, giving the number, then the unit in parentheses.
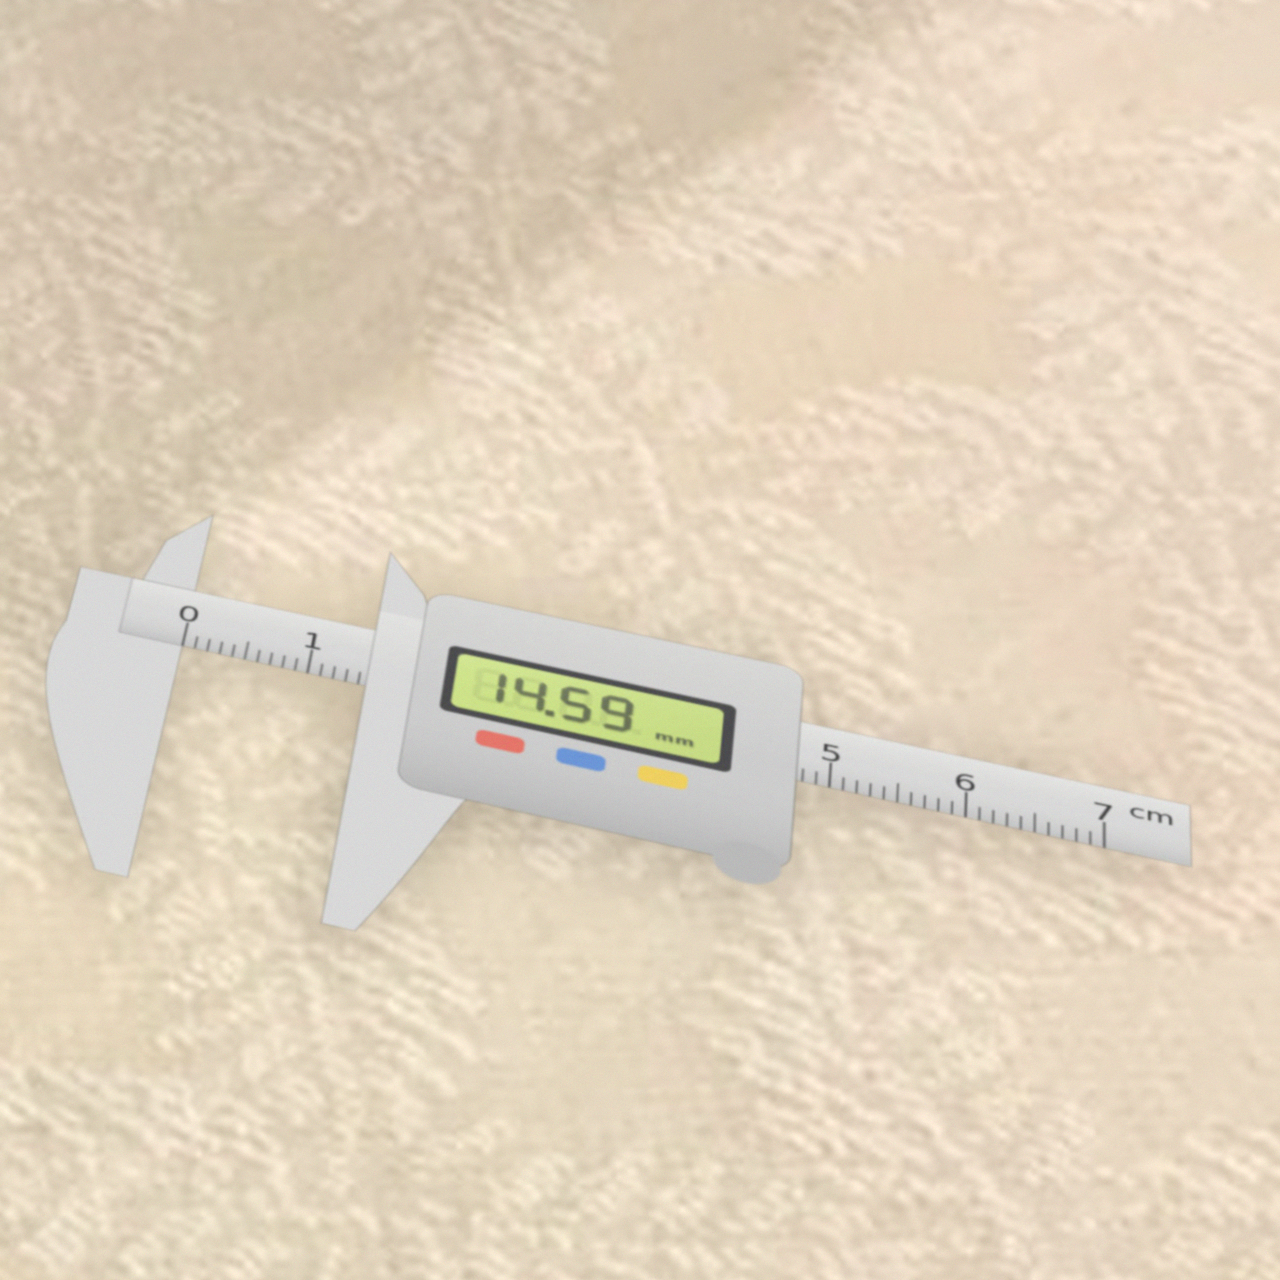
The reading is 14.59 (mm)
